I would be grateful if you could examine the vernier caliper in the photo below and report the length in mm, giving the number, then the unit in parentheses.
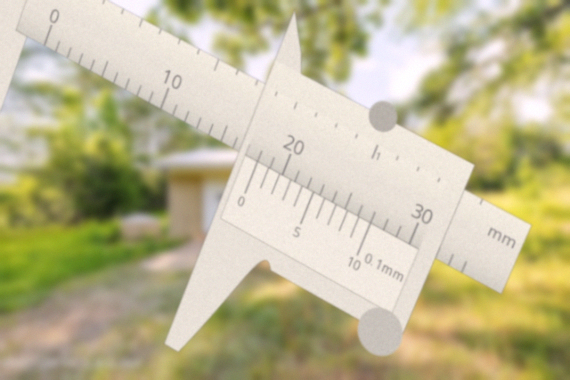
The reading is 18.0 (mm)
